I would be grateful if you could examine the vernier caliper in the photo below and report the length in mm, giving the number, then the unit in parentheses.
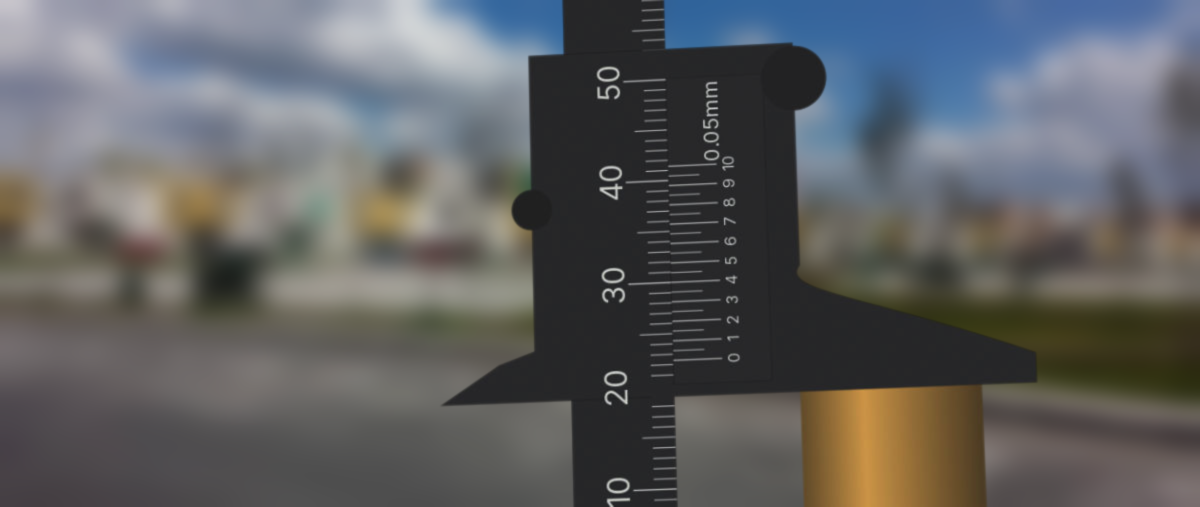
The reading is 22.4 (mm)
